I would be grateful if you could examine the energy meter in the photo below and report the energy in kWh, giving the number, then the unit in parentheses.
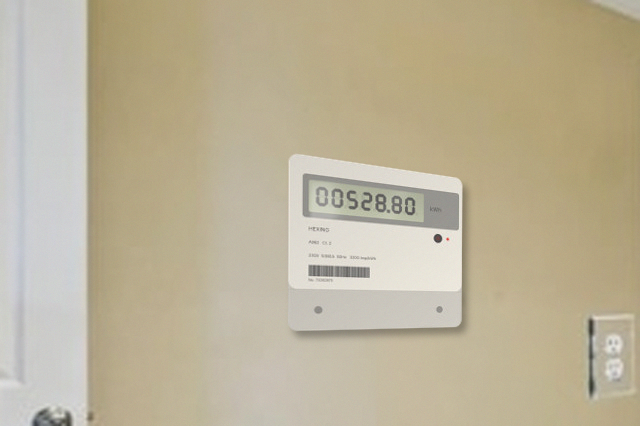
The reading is 528.80 (kWh)
